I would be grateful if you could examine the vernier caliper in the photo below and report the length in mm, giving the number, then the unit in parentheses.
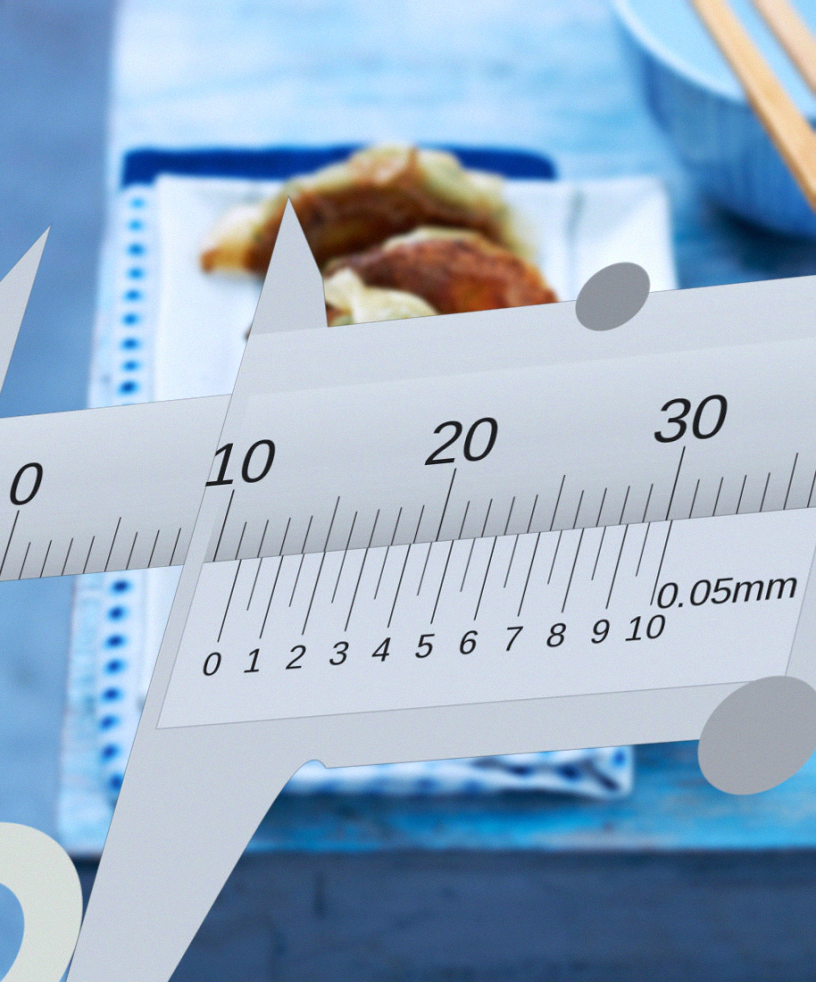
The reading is 11.25 (mm)
